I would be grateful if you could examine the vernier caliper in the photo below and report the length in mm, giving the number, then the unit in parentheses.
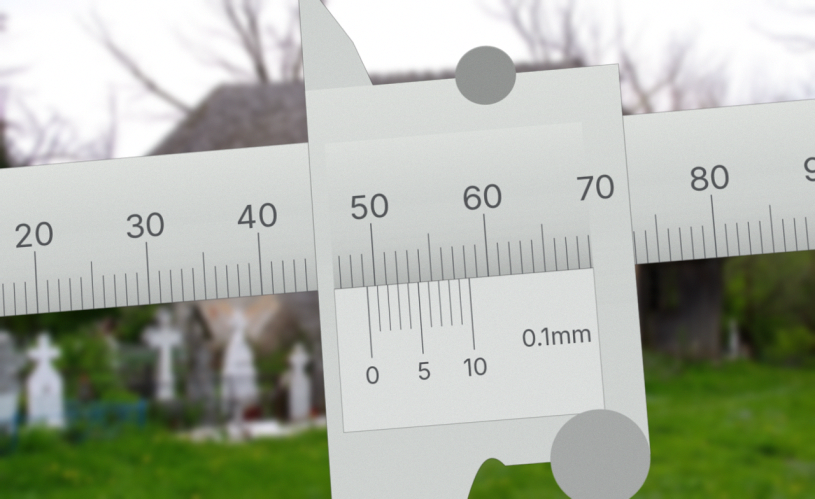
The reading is 49.3 (mm)
